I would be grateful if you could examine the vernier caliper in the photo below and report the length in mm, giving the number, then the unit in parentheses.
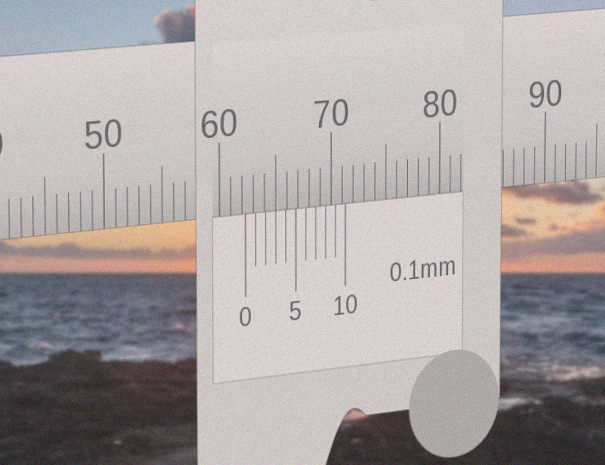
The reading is 62.3 (mm)
